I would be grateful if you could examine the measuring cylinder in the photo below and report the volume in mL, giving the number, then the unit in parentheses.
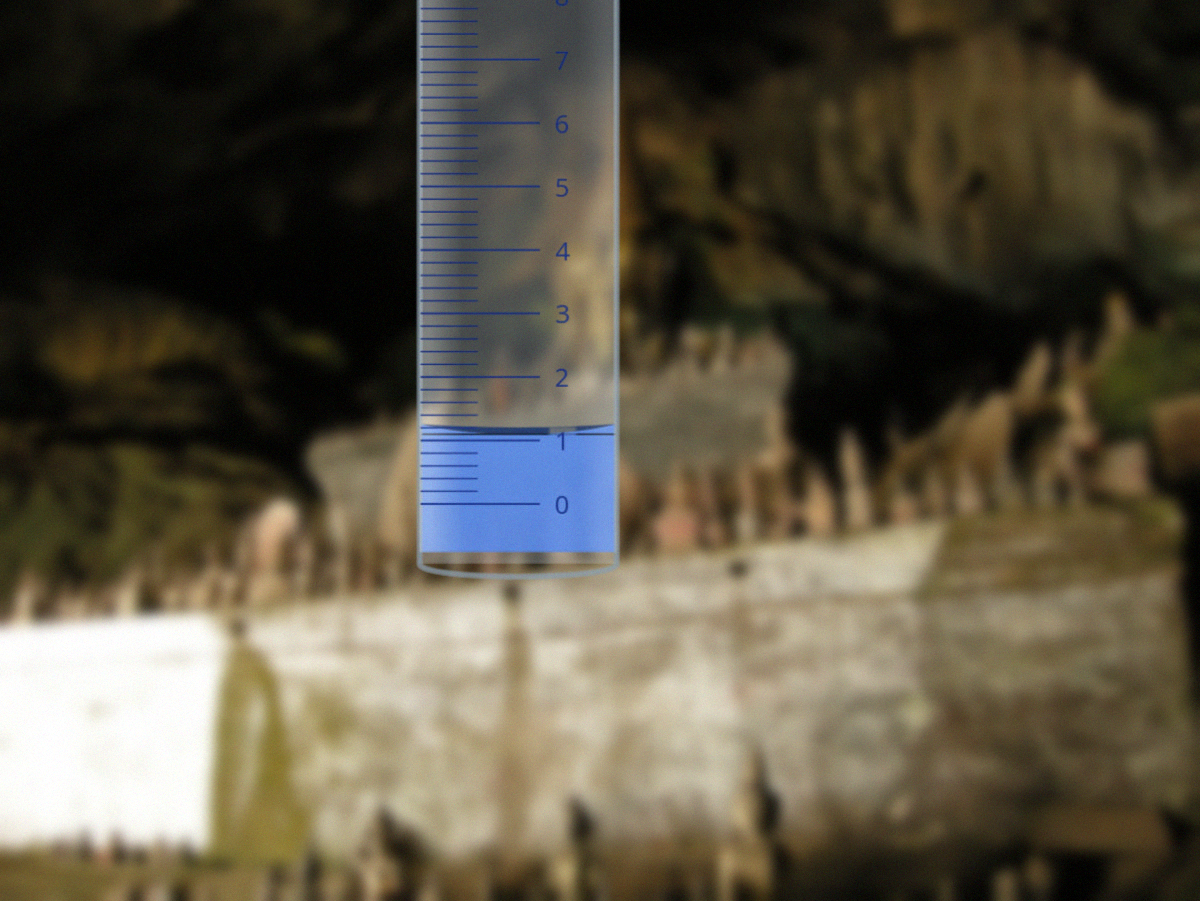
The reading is 1.1 (mL)
